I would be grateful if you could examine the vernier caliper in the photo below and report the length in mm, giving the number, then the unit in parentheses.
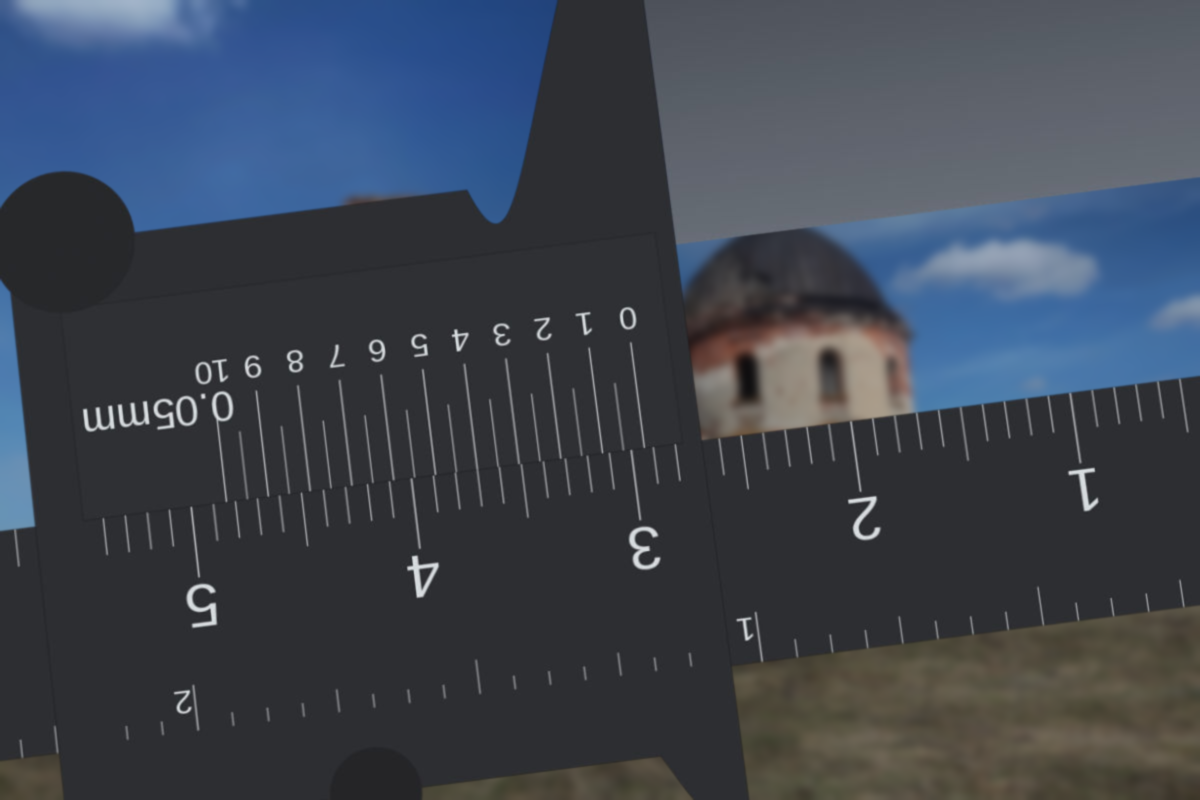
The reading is 29.4 (mm)
